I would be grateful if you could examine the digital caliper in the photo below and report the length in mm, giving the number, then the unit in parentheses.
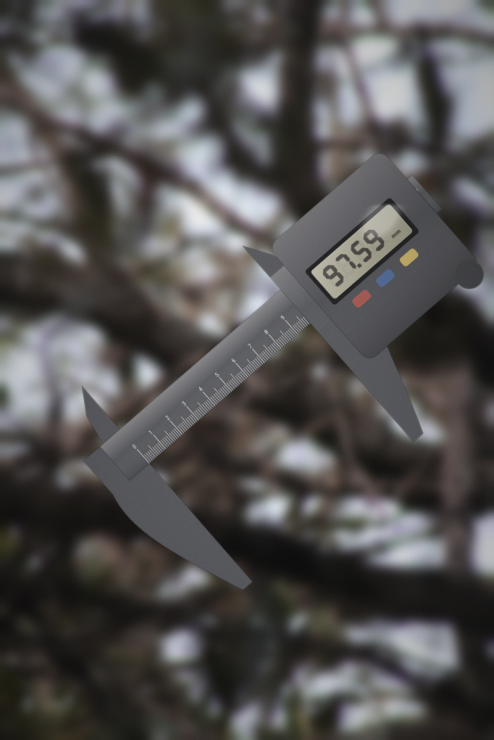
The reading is 97.59 (mm)
